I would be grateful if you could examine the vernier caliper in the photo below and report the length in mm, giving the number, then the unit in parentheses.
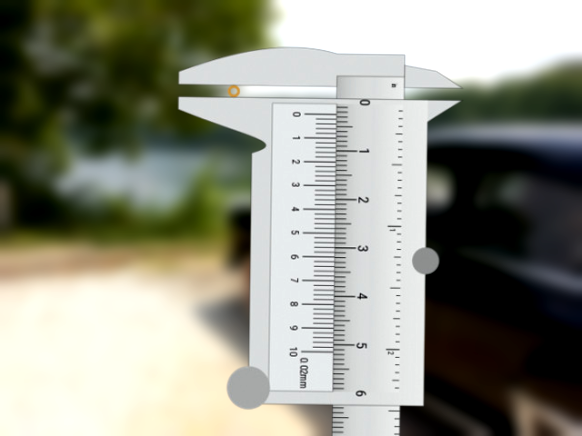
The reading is 2.5 (mm)
